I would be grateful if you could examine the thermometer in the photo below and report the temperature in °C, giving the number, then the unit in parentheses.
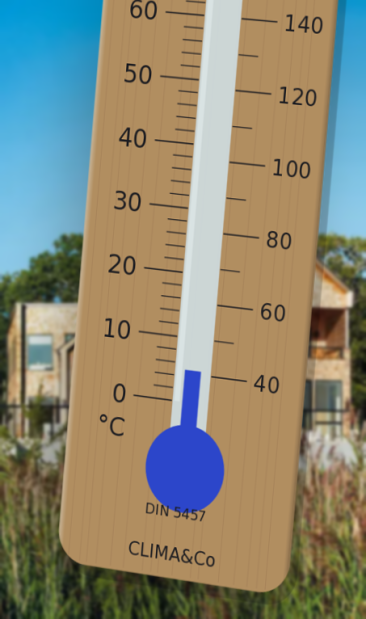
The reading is 5 (°C)
